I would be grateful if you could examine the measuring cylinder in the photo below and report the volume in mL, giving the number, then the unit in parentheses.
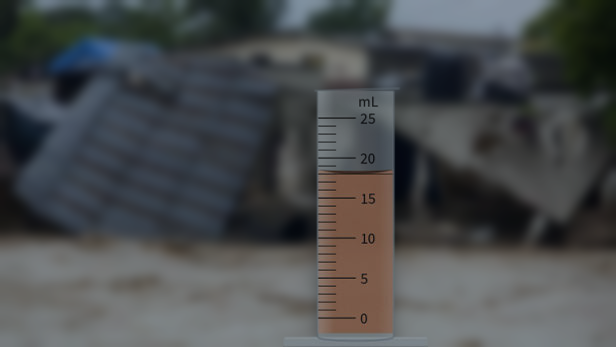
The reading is 18 (mL)
